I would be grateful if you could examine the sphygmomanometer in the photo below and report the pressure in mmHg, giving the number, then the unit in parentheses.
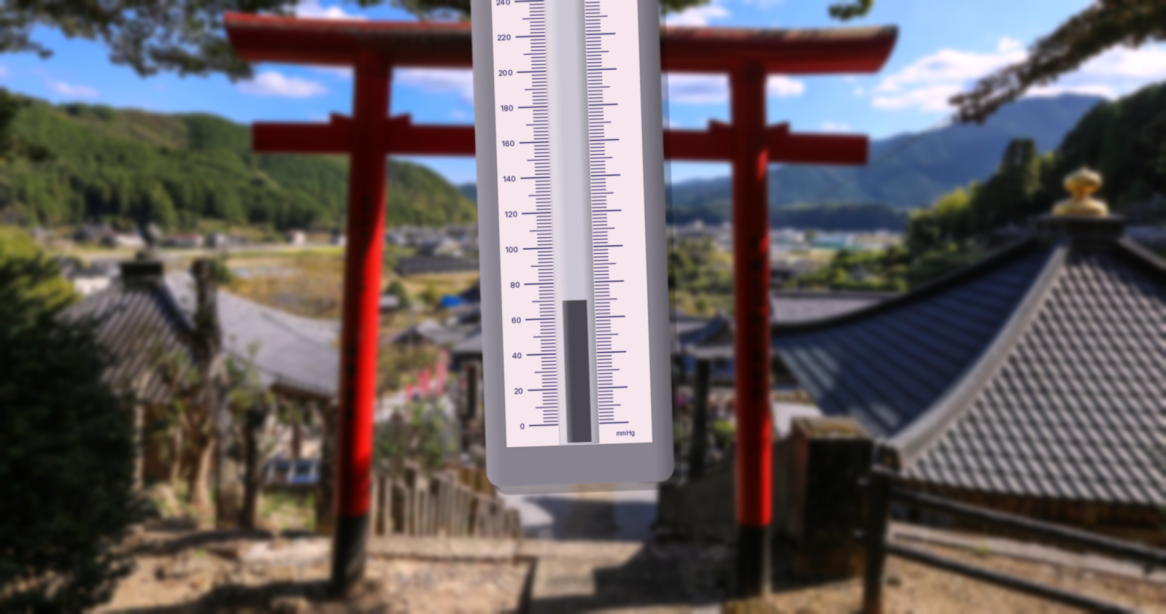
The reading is 70 (mmHg)
